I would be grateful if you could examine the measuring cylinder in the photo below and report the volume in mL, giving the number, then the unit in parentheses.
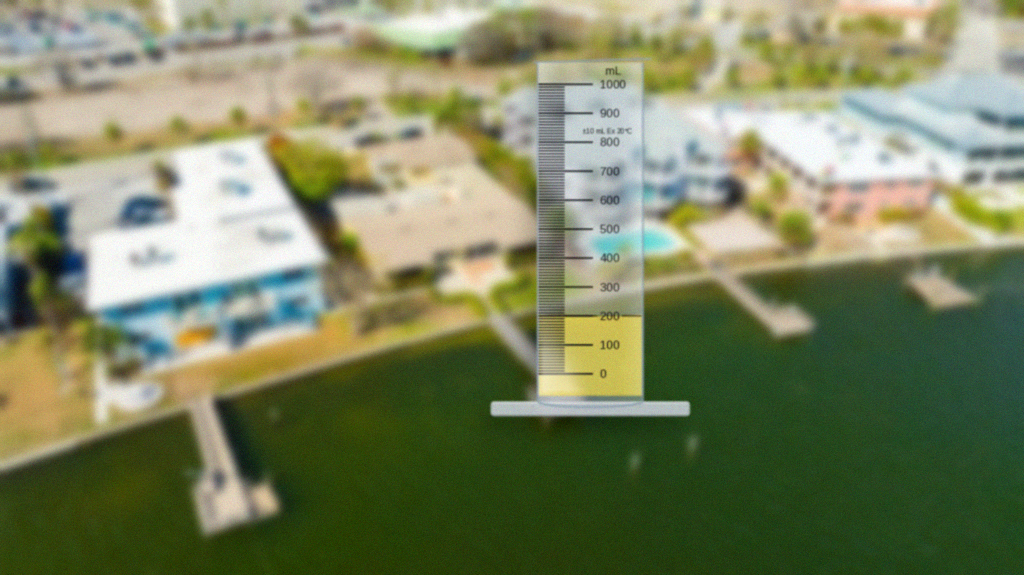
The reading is 200 (mL)
